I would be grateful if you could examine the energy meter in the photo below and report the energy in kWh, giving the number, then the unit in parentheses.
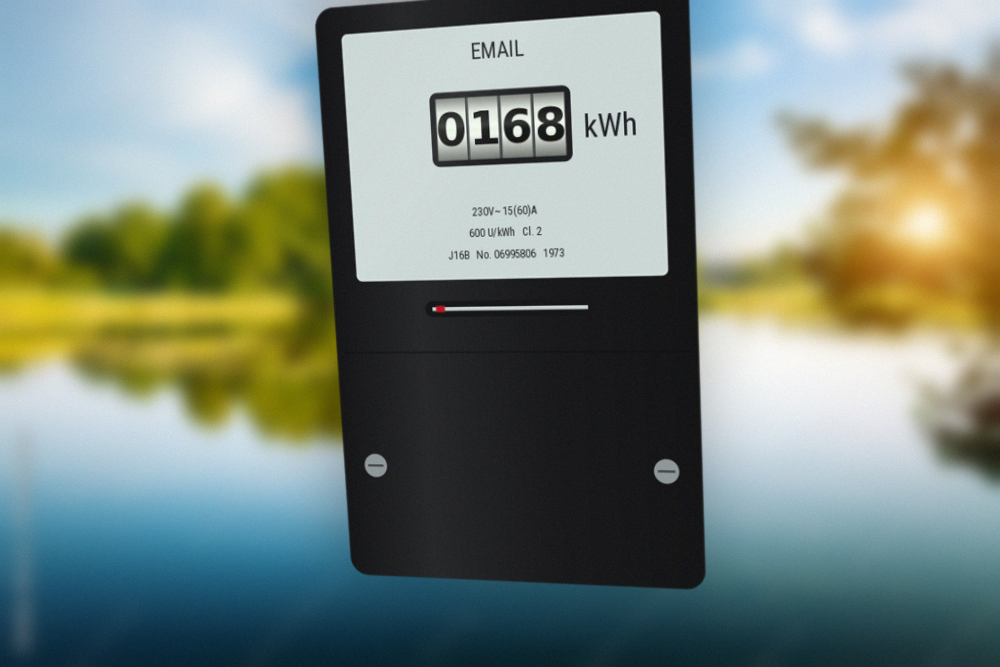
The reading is 168 (kWh)
